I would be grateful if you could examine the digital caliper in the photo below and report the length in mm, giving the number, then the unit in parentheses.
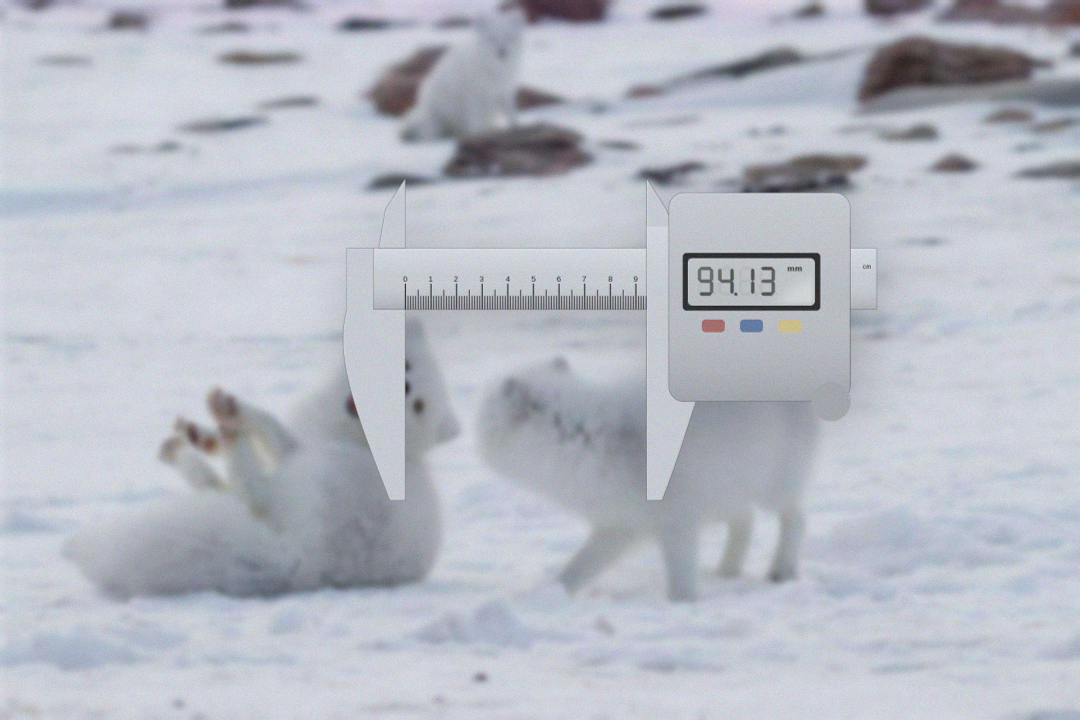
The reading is 94.13 (mm)
